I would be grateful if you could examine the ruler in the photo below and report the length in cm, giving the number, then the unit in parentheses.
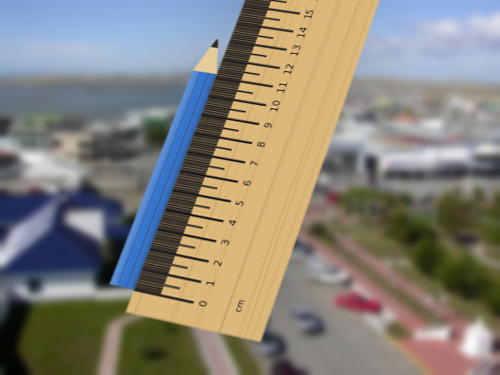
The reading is 13 (cm)
